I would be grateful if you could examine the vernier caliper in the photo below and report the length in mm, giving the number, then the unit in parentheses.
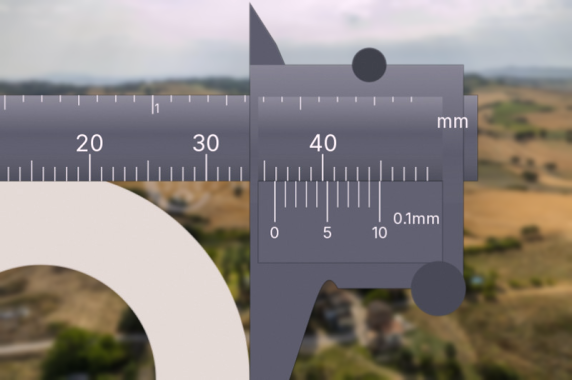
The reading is 35.9 (mm)
